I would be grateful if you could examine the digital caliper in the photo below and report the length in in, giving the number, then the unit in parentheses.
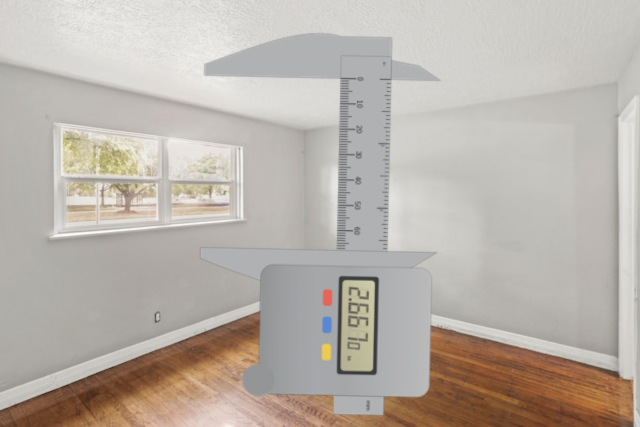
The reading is 2.6670 (in)
